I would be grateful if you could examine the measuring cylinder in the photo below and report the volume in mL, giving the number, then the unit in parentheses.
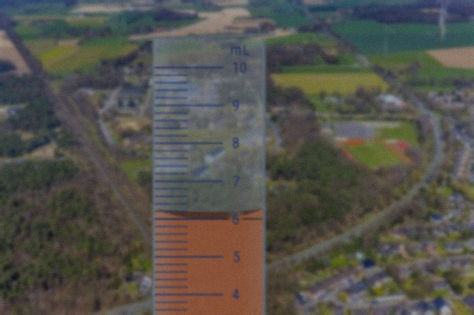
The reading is 6 (mL)
